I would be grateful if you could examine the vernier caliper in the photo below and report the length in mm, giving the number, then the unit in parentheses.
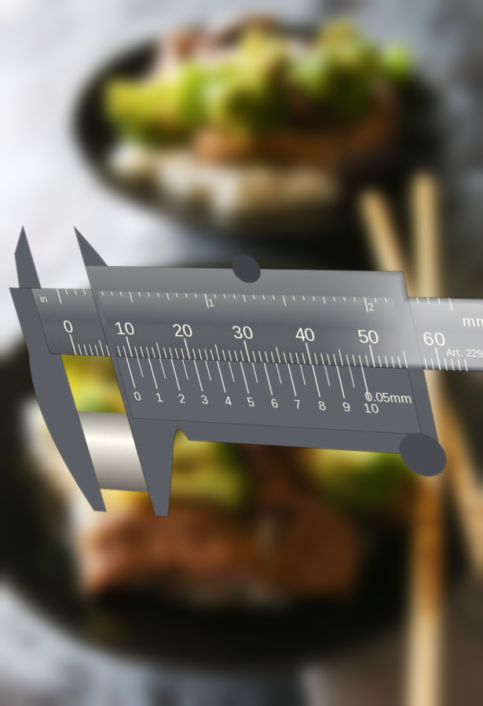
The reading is 9.0 (mm)
